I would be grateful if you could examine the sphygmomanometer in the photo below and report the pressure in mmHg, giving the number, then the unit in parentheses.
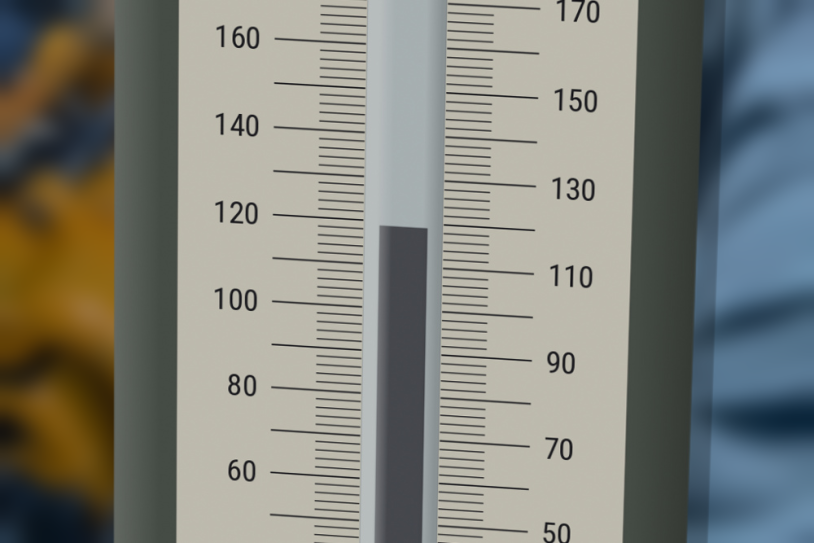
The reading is 119 (mmHg)
